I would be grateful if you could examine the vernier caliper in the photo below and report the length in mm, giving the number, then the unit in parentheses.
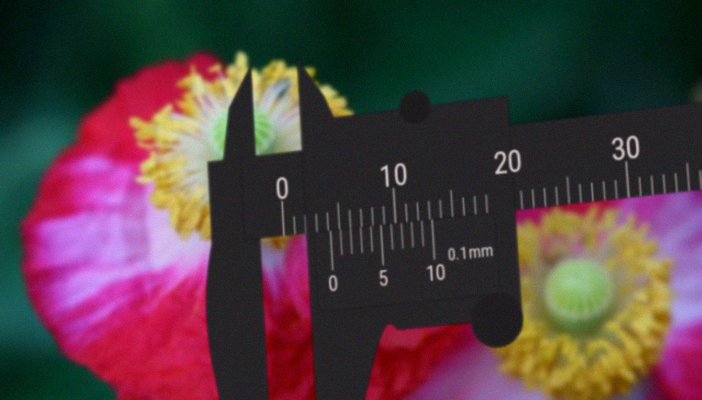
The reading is 4.2 (mm)
